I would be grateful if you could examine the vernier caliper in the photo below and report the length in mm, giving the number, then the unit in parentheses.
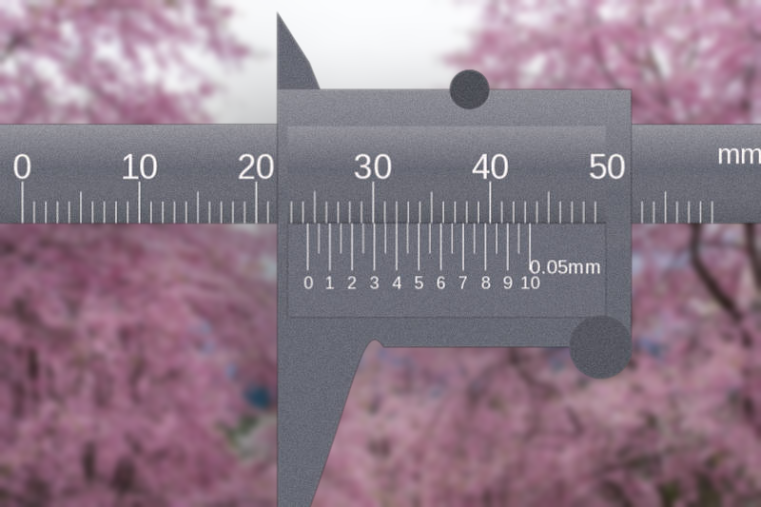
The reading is 24.4 (mm)
